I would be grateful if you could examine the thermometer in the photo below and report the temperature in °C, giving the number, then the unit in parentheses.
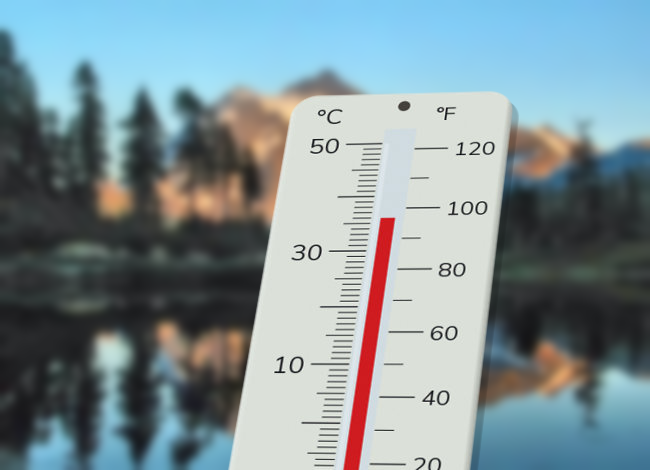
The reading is 36 (°C)
